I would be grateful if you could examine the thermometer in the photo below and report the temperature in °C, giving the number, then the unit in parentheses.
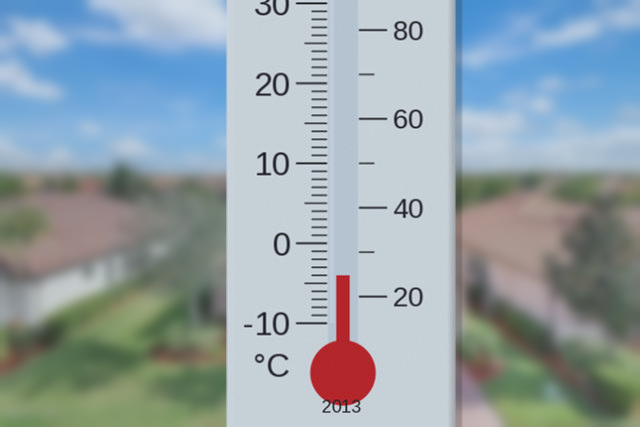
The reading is -4 (°C)
